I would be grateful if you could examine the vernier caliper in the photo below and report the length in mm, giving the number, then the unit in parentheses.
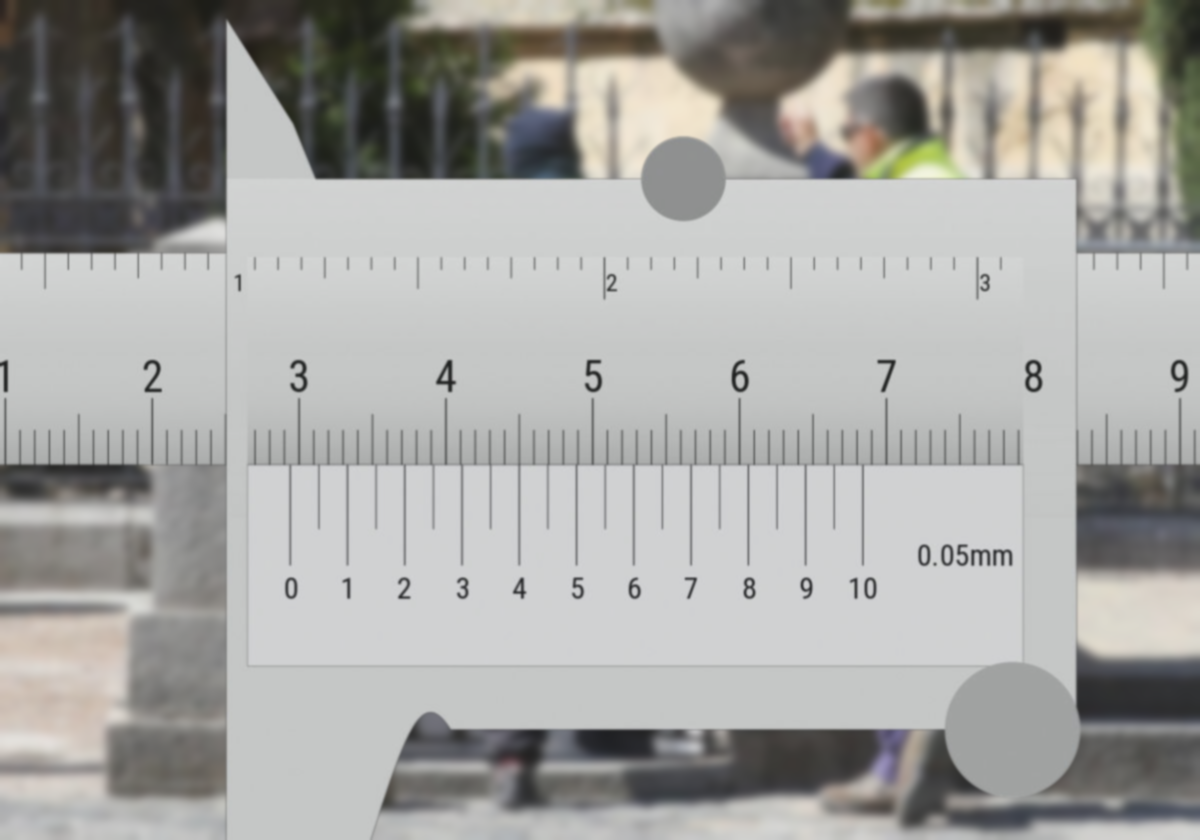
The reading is 29.4 (mm)
